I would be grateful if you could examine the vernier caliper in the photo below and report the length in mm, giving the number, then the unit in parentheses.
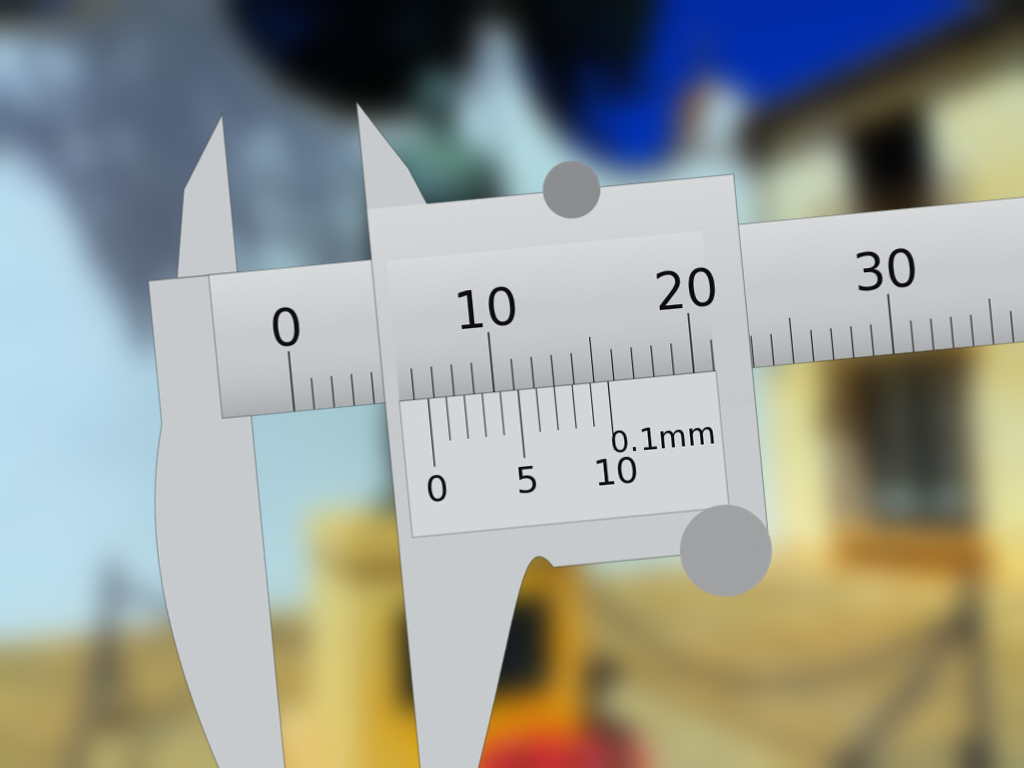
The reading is 6.7 (mm)
